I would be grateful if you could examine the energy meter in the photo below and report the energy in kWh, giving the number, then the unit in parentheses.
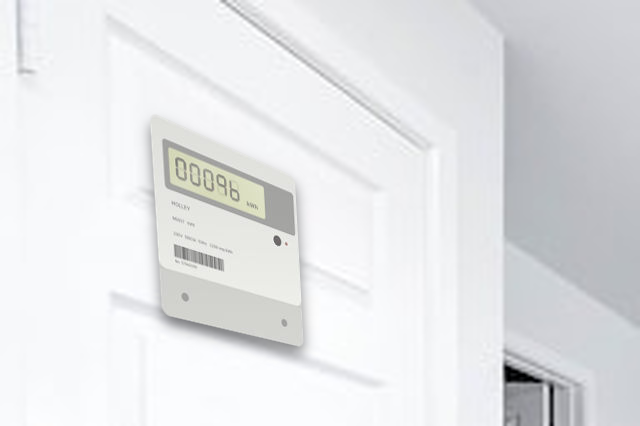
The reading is 96 (kWh)
